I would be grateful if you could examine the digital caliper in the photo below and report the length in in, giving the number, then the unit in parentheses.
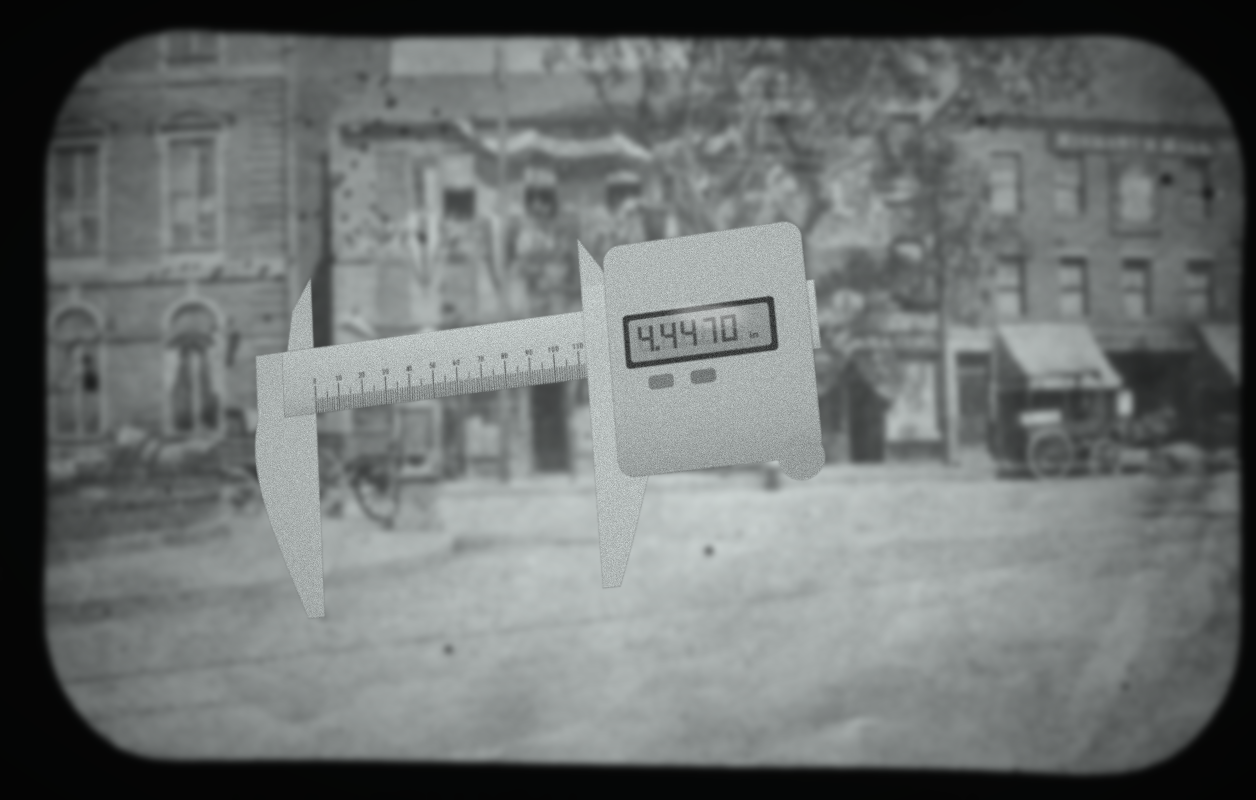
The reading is 4.4470 (in)
